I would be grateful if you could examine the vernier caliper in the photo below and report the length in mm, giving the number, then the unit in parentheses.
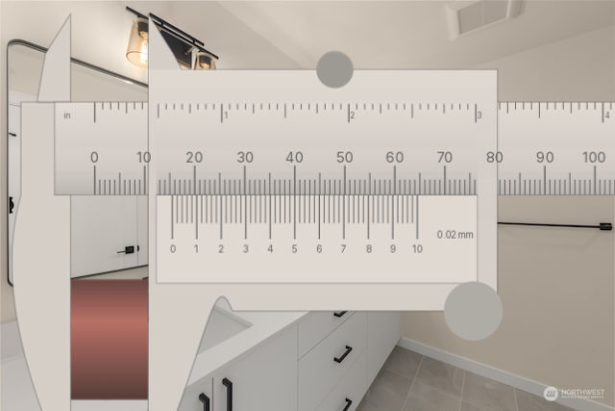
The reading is 15.5 (mm)
